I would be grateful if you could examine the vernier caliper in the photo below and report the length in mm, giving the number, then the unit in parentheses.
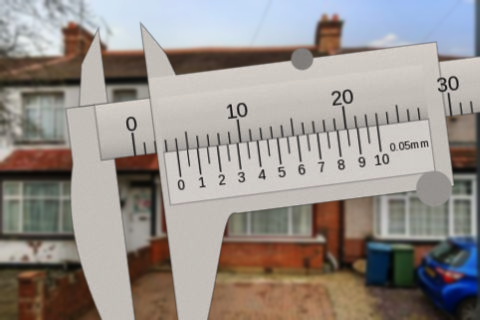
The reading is 4.0 (mm)
